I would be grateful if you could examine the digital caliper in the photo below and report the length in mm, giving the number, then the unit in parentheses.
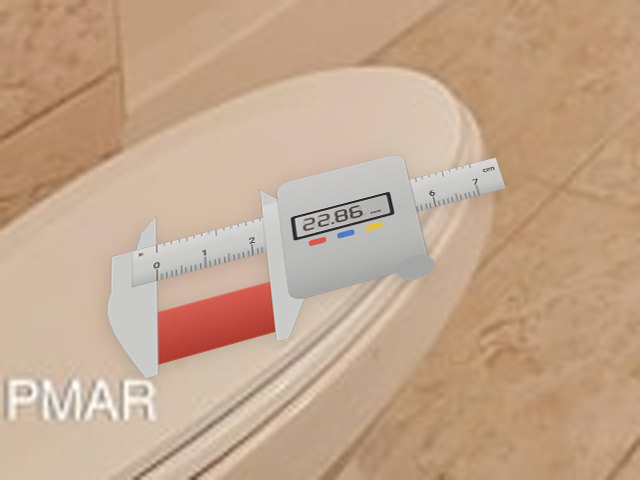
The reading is 22.86 (mm)
